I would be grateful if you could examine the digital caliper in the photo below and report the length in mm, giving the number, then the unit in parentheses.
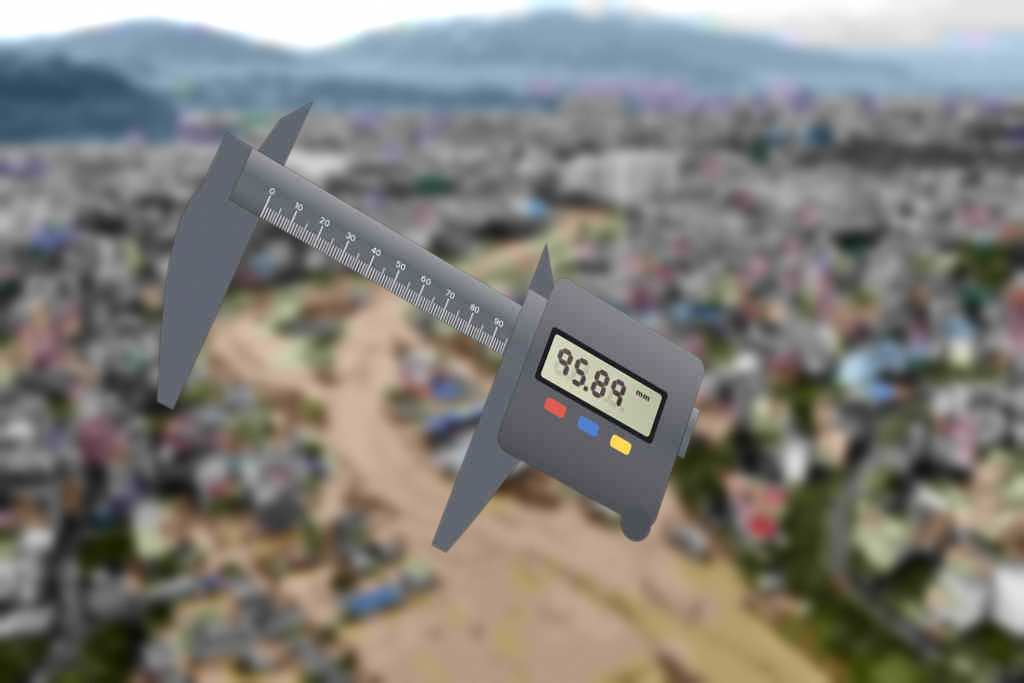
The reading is 95.89 (mm)
